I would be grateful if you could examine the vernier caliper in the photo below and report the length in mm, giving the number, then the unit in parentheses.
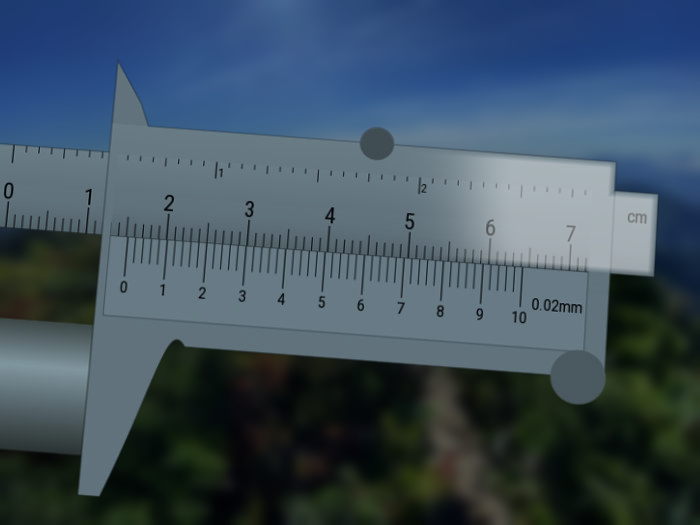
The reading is 15.2 (mm)
